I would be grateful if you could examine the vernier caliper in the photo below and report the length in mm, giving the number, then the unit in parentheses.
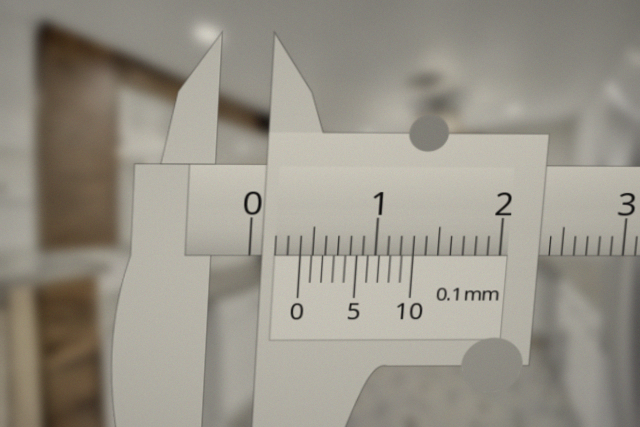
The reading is 4.0 (mm)
